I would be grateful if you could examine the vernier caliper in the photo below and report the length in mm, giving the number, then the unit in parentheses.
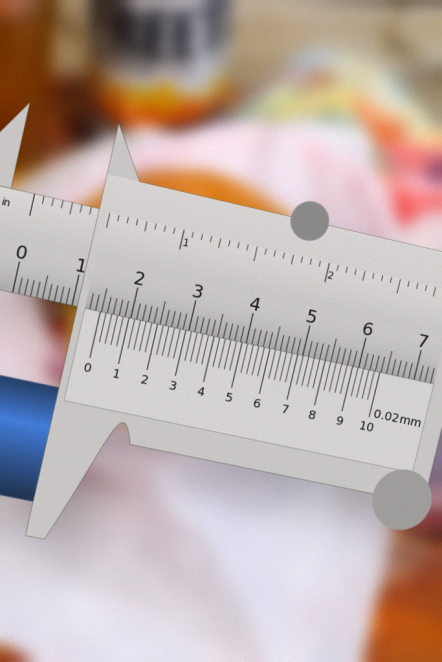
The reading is 14.8 (mm)
